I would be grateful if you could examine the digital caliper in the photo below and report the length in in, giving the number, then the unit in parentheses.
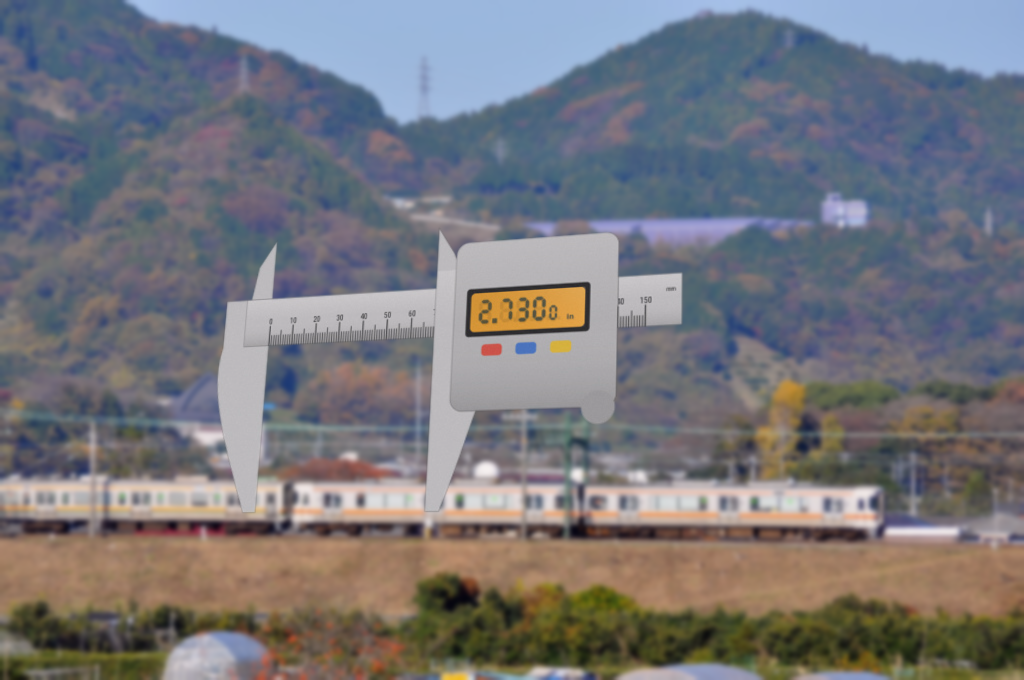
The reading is 2.7300 (in)
